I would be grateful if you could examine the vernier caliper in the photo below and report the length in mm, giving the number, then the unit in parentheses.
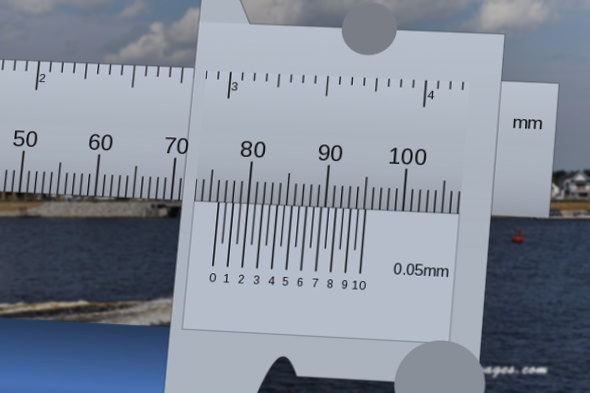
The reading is 76.2 (mm)
